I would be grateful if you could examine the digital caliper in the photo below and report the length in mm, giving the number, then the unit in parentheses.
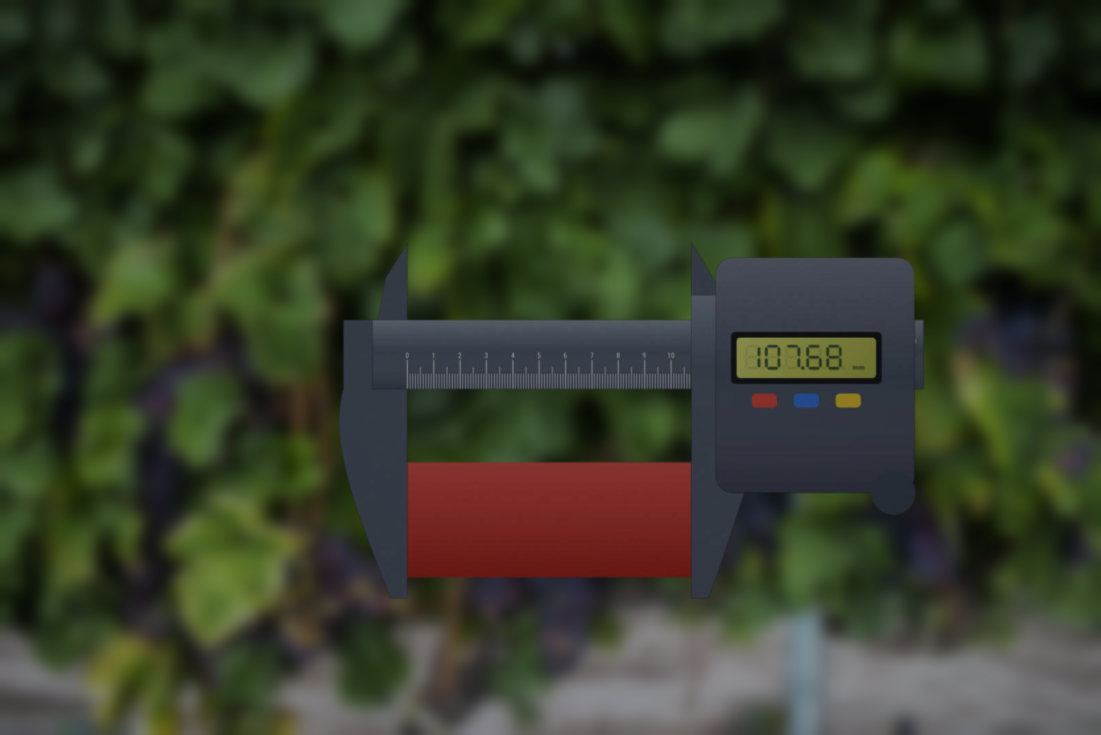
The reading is 107.68 (mm)
